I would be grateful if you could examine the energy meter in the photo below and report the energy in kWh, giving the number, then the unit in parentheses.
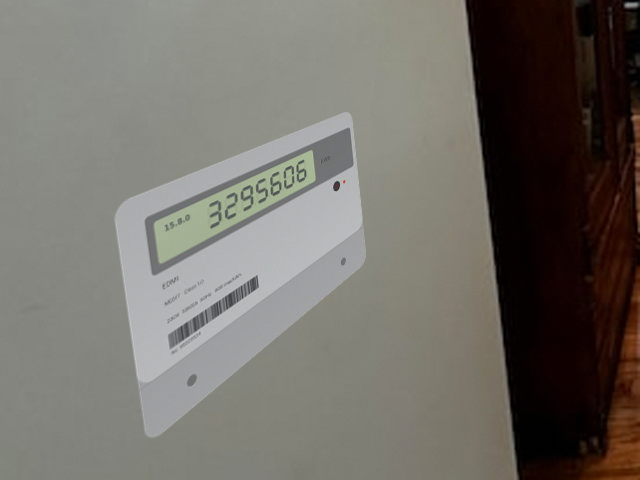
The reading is 3295606 (kWh)
